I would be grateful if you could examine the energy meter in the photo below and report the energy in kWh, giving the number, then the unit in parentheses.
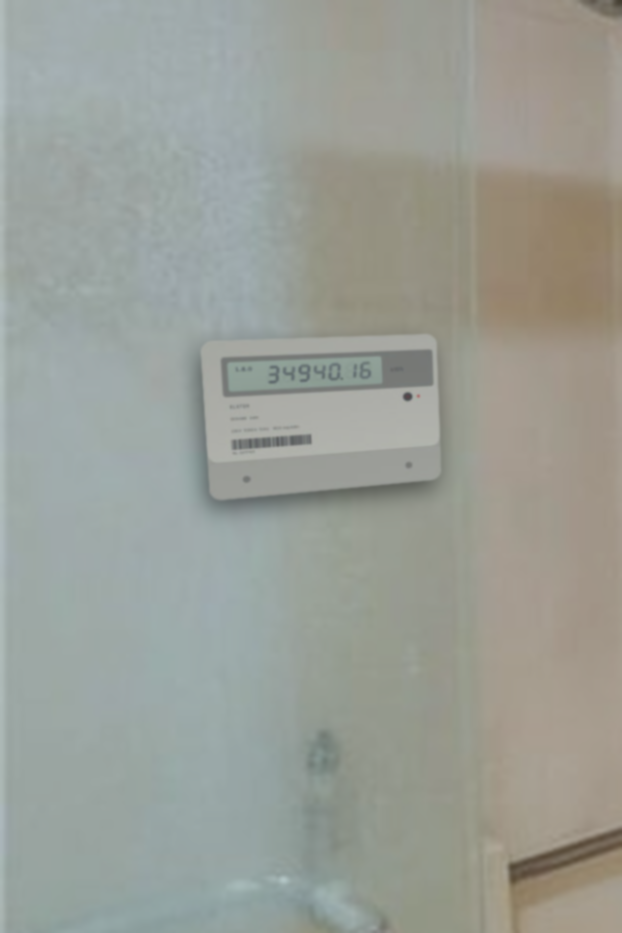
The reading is 34940.16 (kWh)
